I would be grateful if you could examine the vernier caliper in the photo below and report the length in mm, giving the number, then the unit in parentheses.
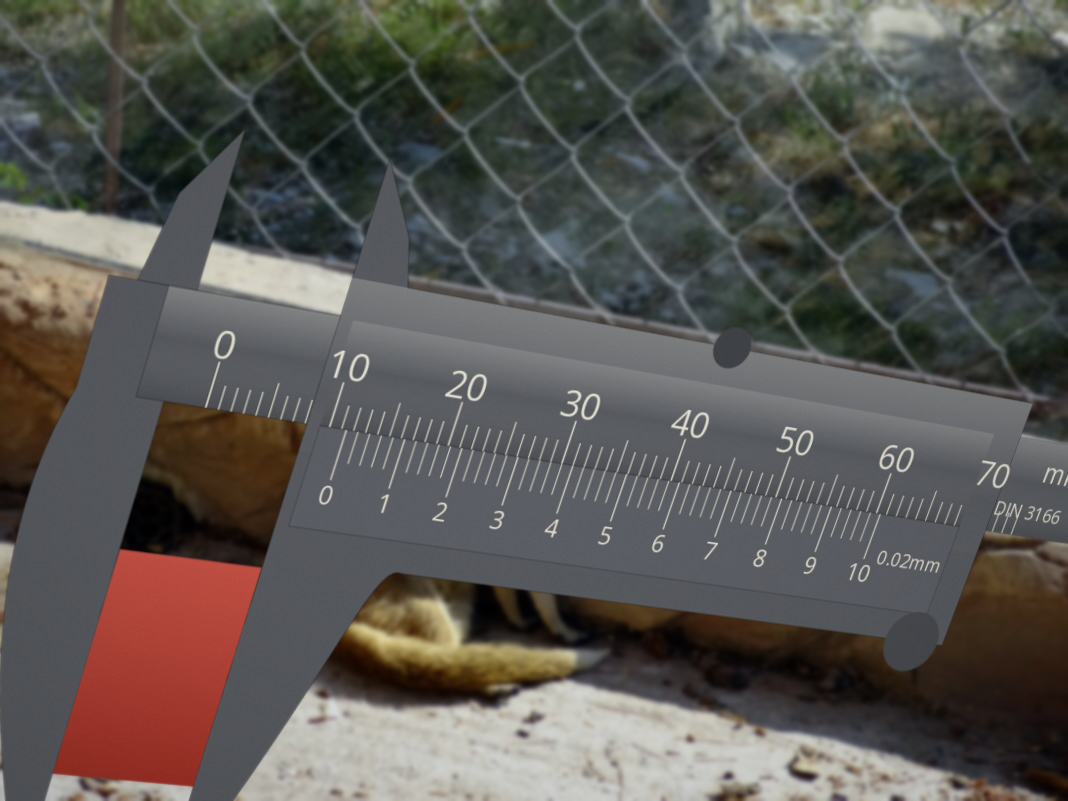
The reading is 11.4 (mm)
